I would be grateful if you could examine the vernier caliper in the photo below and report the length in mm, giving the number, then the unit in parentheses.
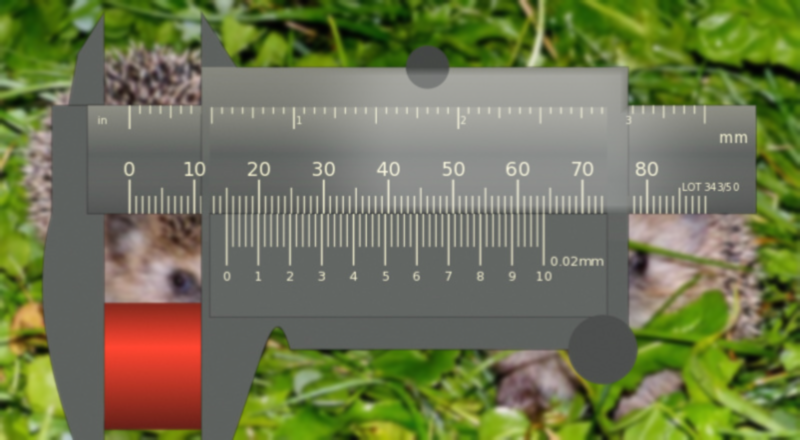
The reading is 15.0 (mm)
